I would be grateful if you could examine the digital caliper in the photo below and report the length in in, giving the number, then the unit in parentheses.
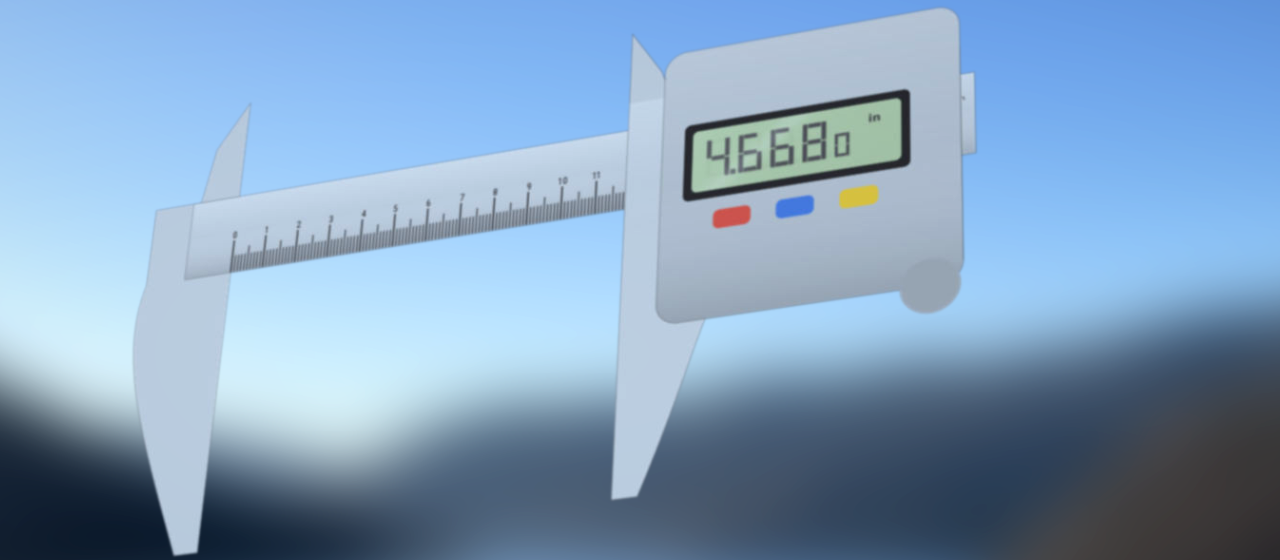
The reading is 4.6680 (in)
